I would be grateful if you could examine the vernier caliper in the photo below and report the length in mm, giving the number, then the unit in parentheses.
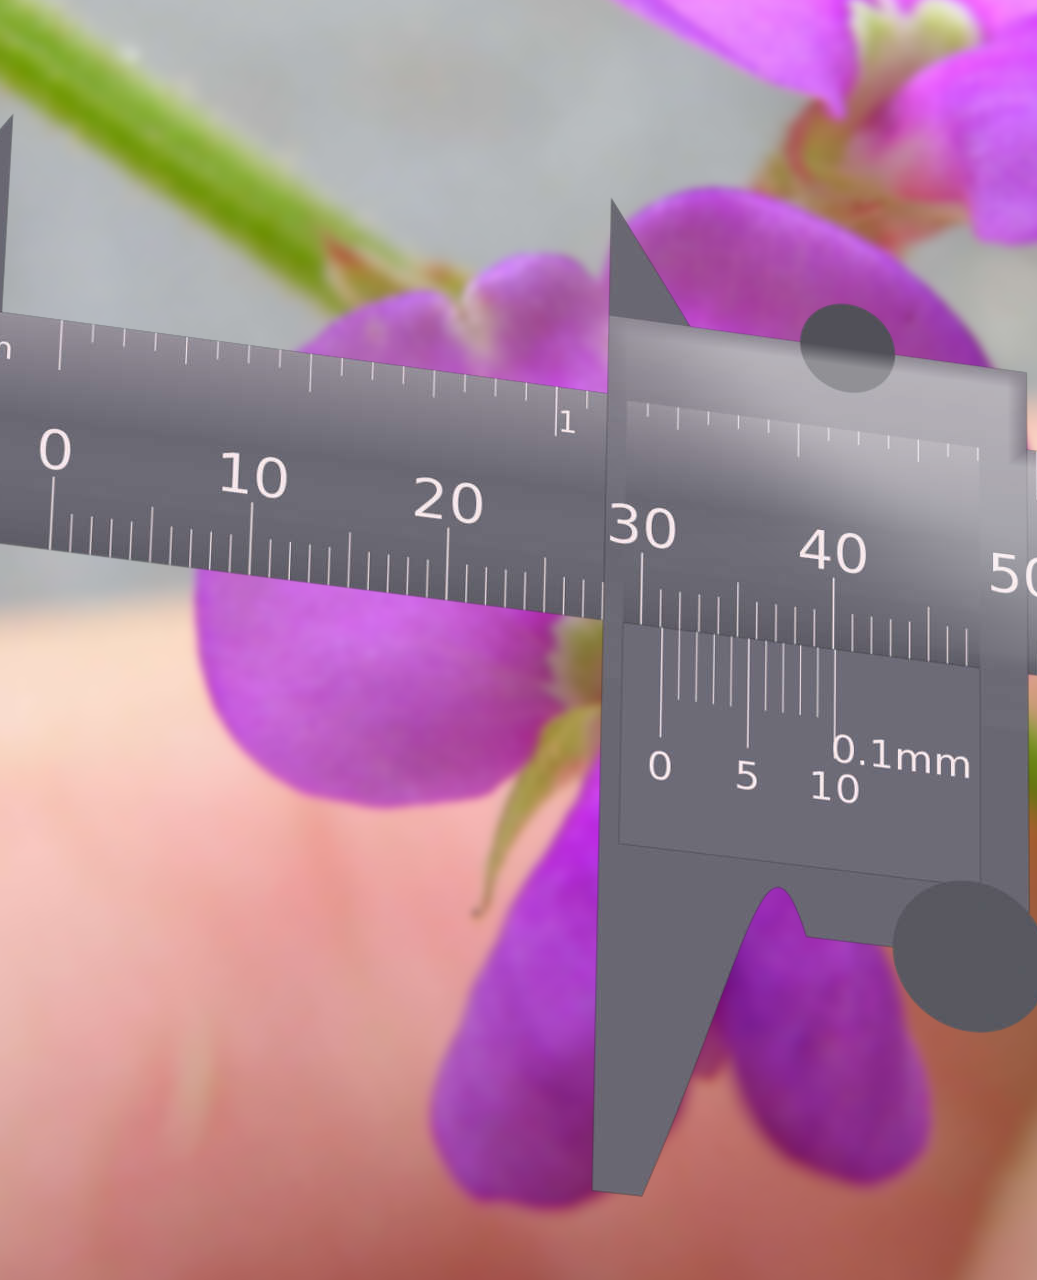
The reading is 31.1 (mm)
